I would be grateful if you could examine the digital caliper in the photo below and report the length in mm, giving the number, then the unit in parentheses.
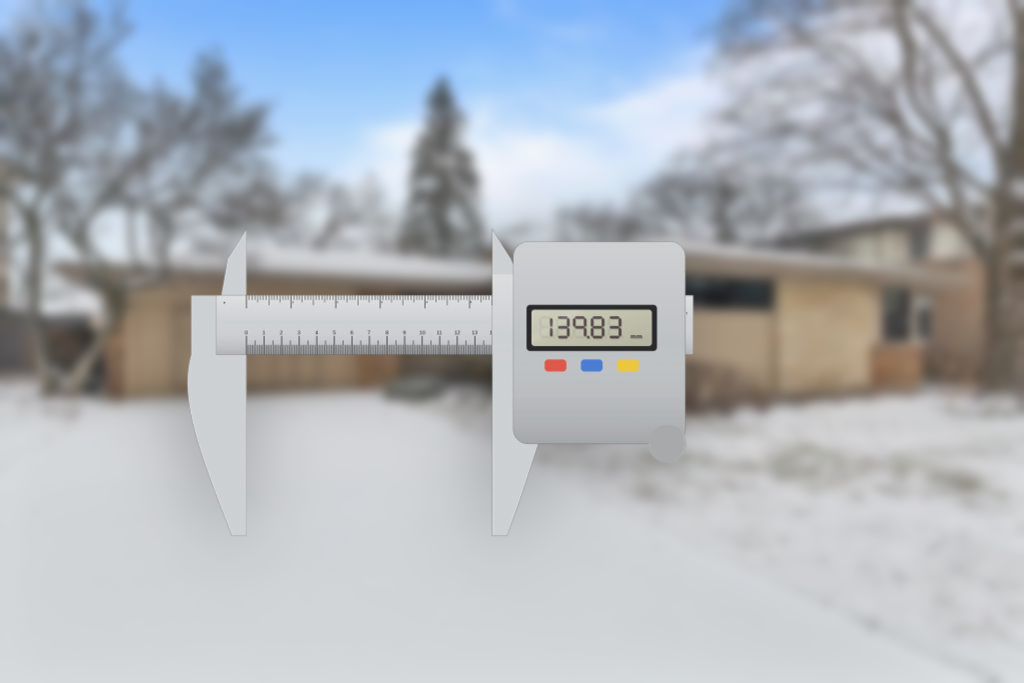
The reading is 139.83 (mm)
